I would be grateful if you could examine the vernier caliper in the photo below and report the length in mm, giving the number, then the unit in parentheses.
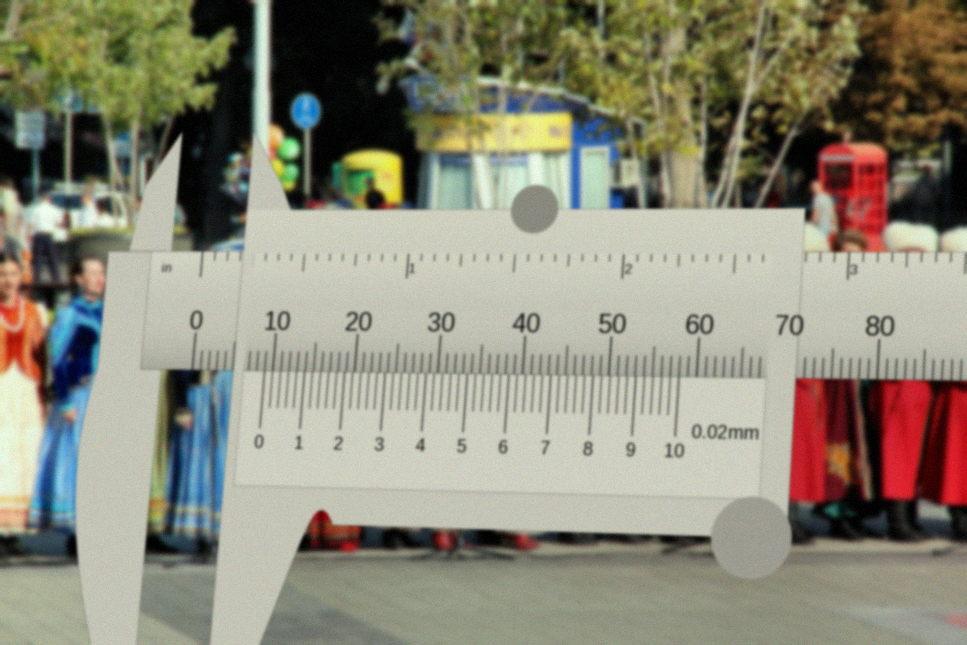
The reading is 9.0 (mm)
